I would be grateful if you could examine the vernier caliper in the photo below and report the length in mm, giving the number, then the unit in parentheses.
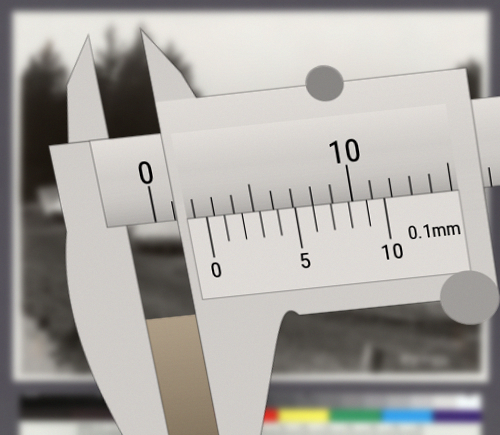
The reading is 2.6 (mm)
